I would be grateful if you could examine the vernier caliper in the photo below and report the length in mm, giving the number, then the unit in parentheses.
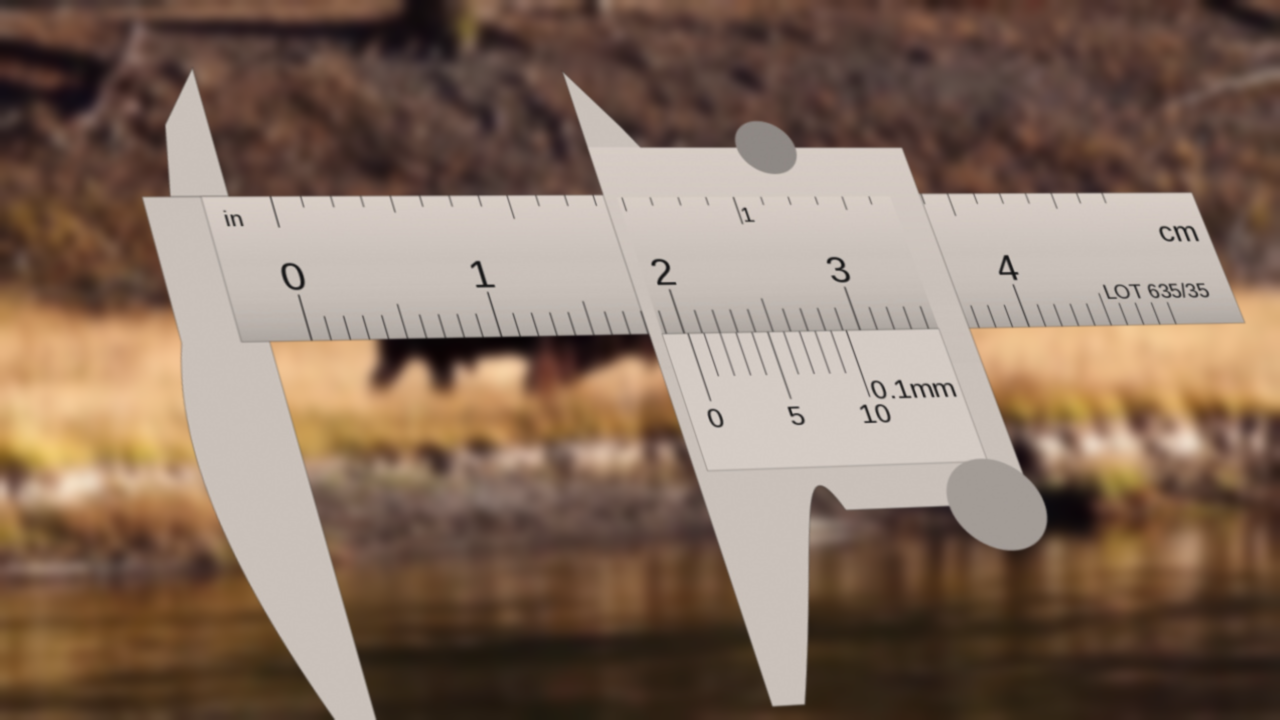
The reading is 20.2 (mm)
